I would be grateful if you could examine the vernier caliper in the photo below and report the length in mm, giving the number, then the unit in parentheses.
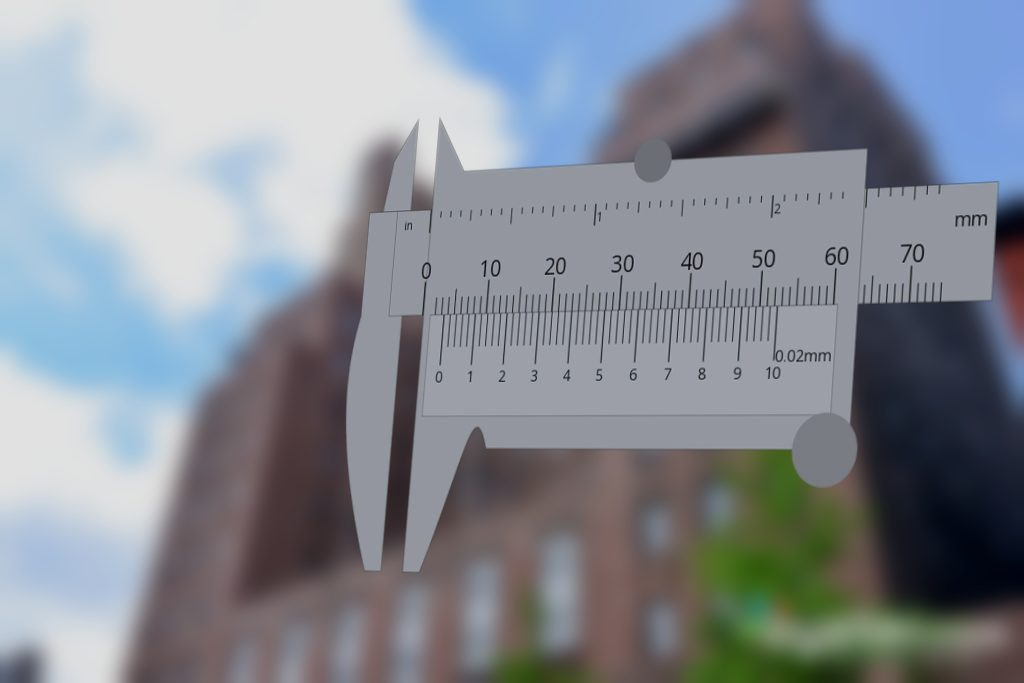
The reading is 3.4 (mm)
